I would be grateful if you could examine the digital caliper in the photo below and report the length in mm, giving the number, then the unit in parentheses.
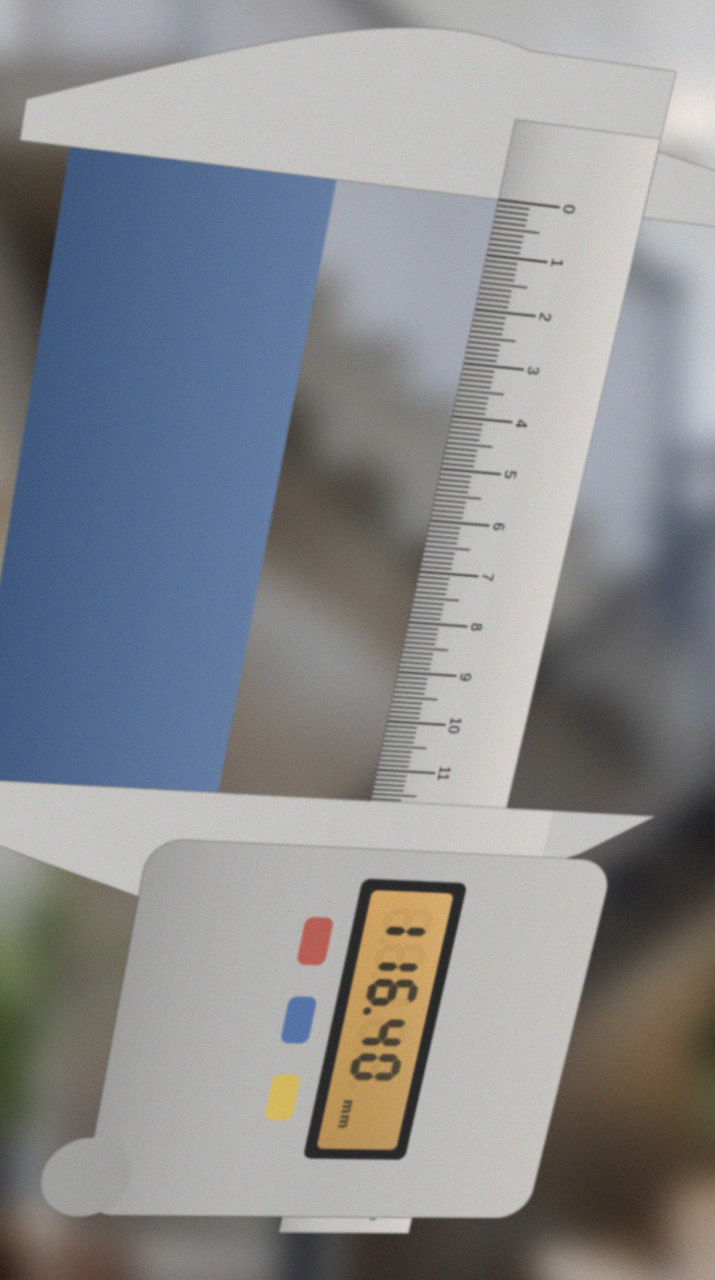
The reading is 116.40 (mm)
